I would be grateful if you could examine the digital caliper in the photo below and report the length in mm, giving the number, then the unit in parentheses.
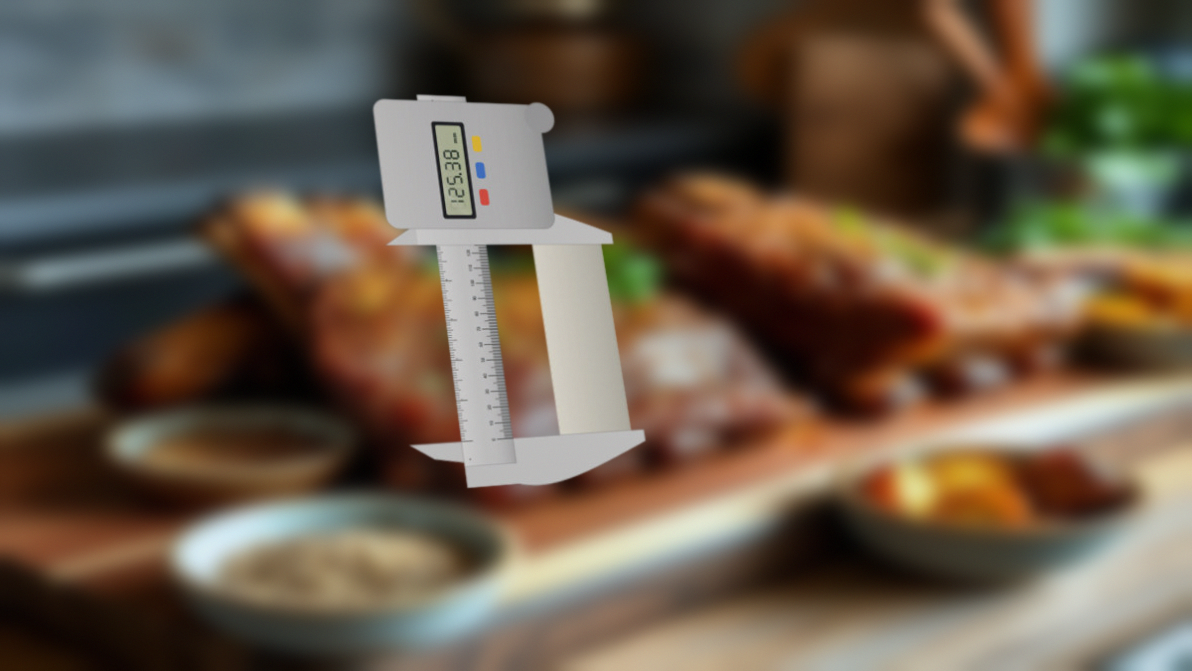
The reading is 125.38 (mm)
